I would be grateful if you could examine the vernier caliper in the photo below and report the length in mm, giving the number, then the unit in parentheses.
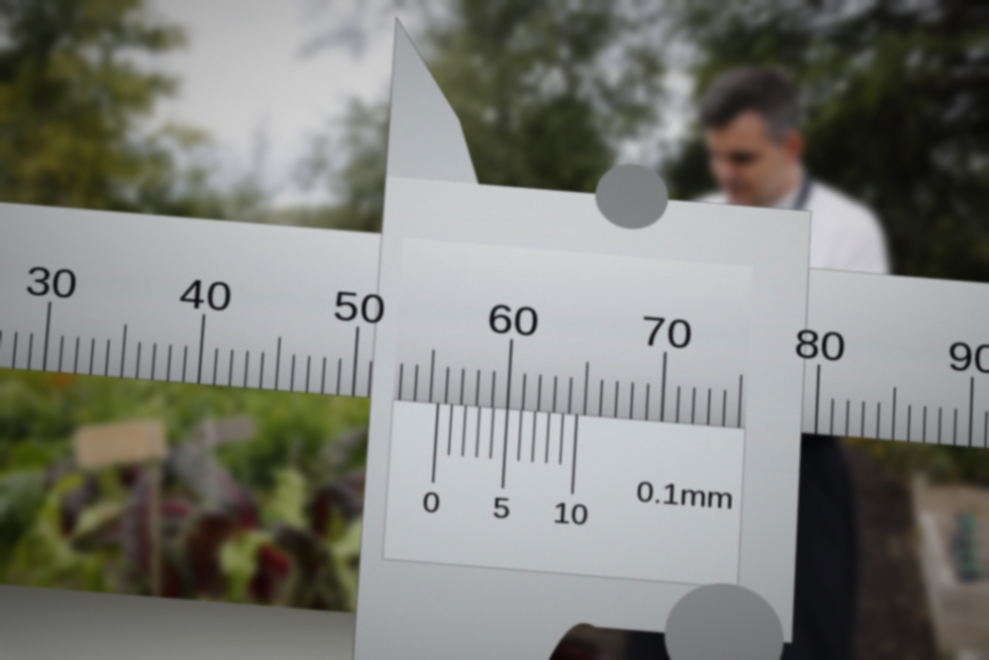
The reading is 55.5 (mm)
